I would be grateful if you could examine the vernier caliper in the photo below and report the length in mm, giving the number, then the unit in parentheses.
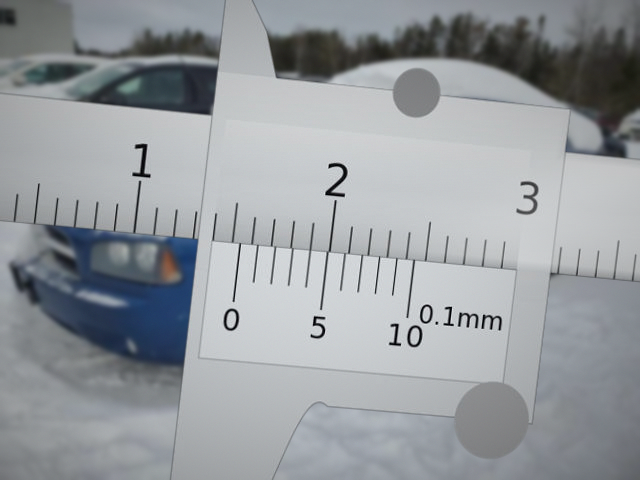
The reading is 15.4 (mm)
